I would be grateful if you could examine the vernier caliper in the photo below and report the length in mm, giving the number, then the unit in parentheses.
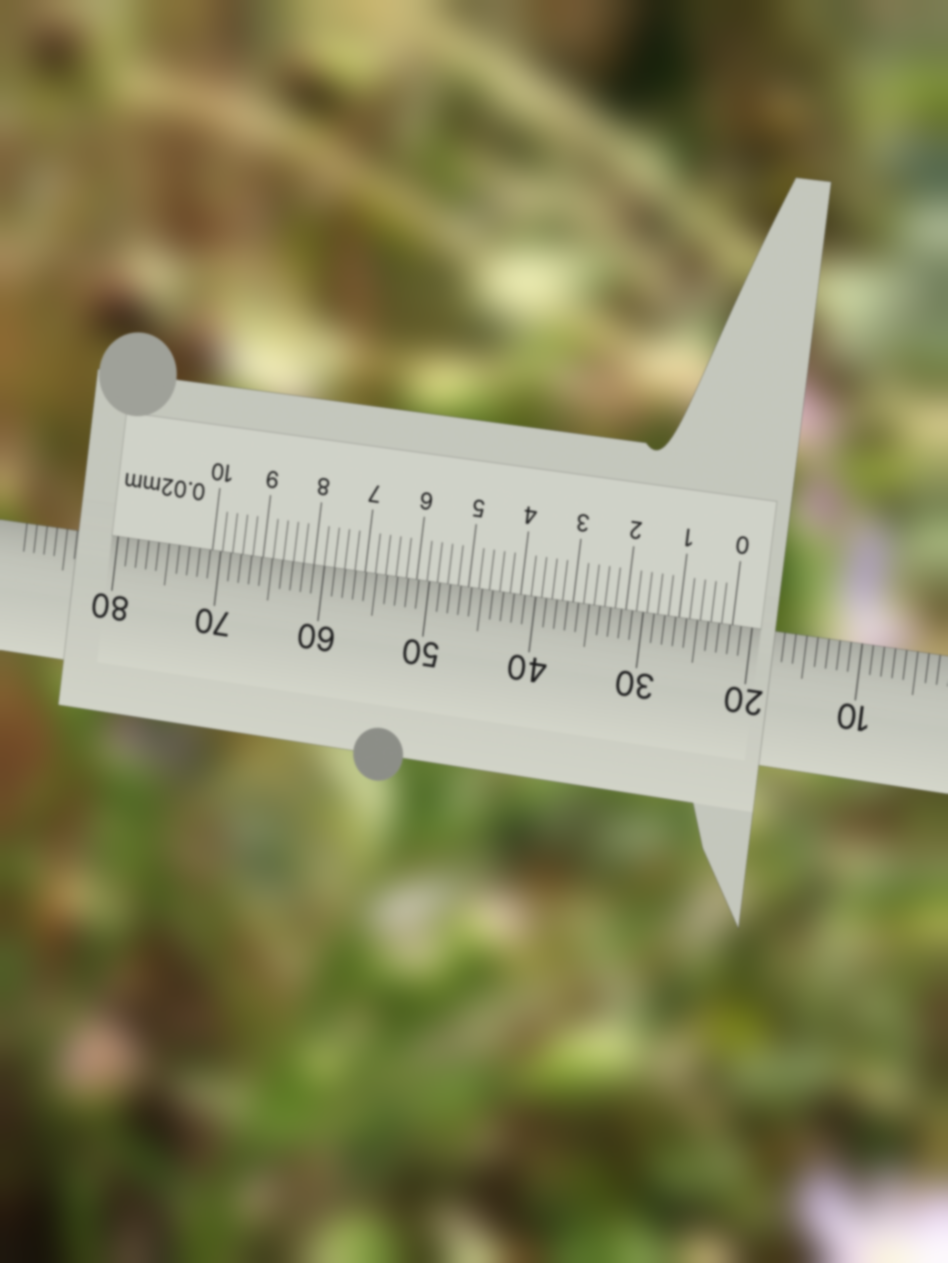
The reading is 21.8 (mm)
